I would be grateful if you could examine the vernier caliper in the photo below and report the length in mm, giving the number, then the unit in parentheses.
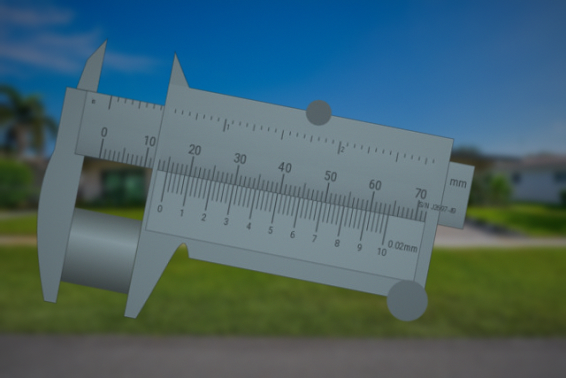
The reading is 15.0 (mm)
